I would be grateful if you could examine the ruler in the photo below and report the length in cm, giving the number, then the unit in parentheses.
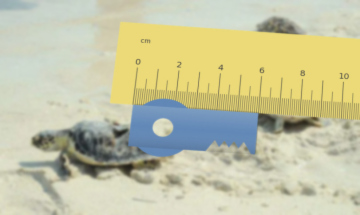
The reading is 6 (cm)
